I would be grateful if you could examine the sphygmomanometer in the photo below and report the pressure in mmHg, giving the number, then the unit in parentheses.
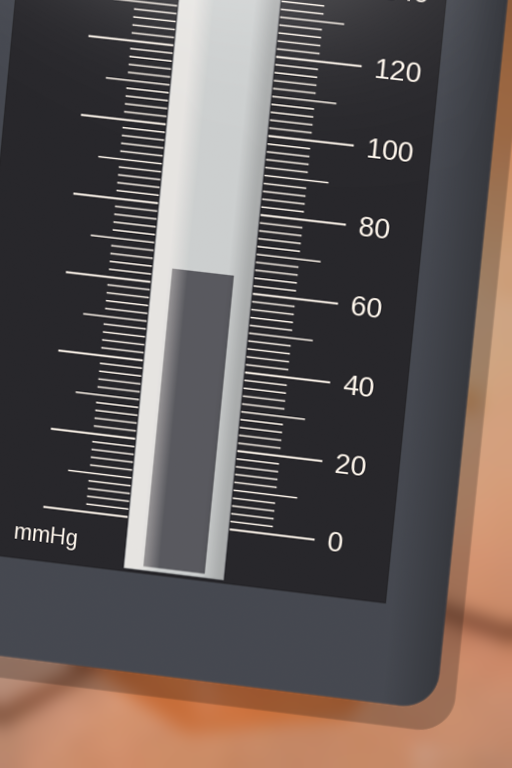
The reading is 64 (mmHg)
